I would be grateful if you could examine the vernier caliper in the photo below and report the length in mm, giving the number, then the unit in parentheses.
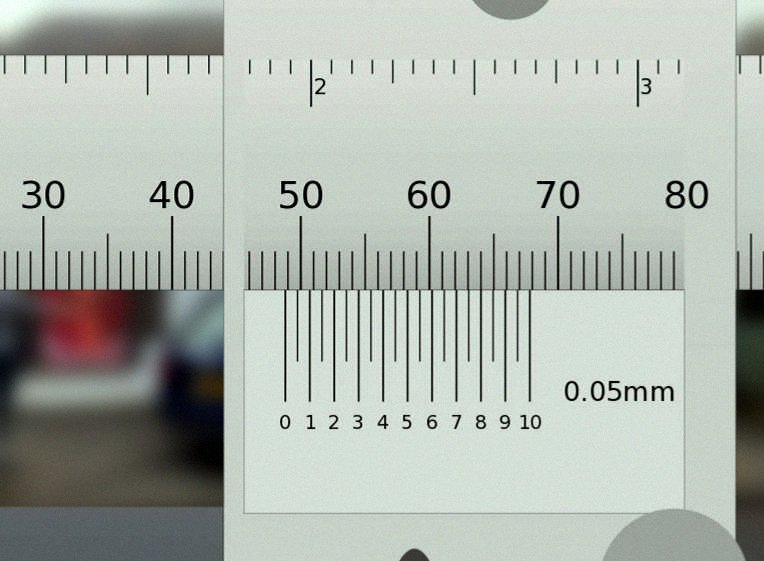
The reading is 48.8 (mm)
